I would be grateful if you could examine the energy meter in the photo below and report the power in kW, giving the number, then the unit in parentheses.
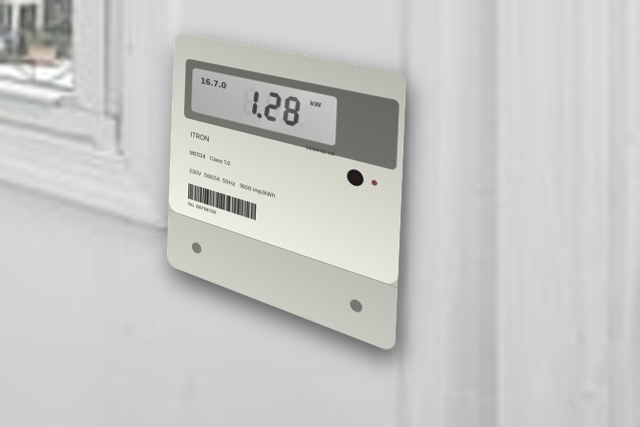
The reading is 1.28 (kW)
